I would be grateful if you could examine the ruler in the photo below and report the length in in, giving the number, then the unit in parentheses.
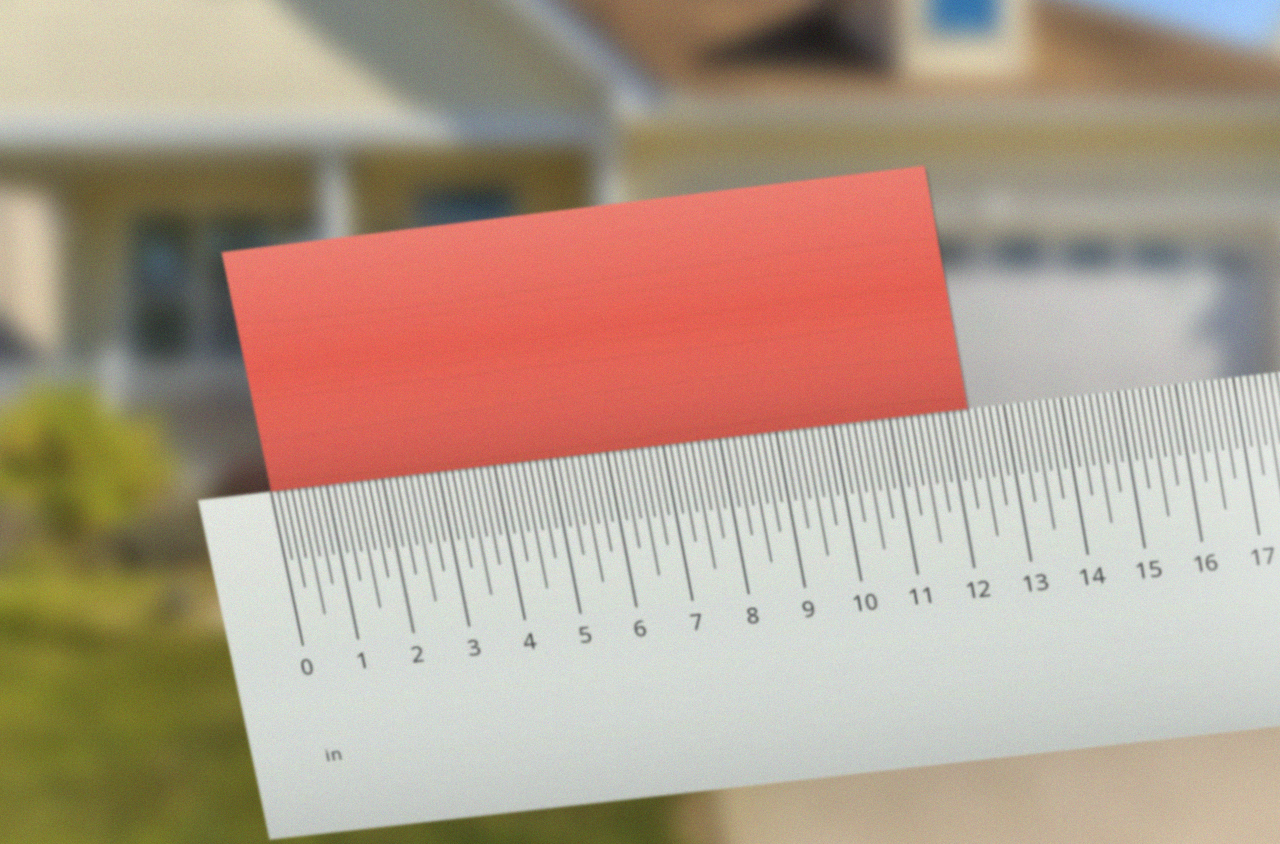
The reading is 12.375 (in)
